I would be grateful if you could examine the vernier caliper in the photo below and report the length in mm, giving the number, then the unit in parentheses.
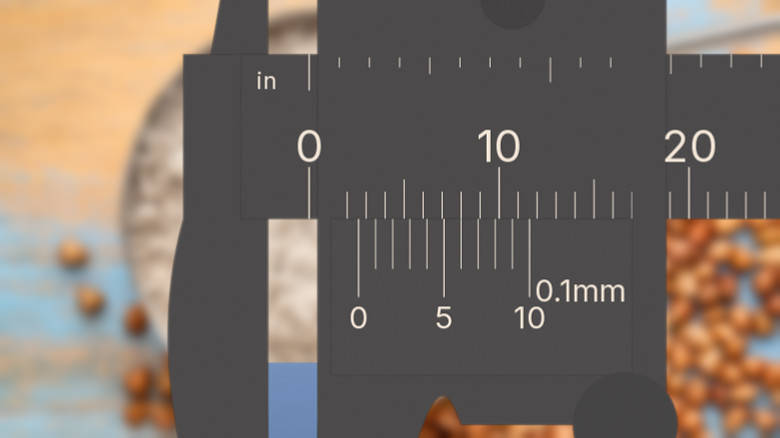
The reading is 2.6 (mm)
